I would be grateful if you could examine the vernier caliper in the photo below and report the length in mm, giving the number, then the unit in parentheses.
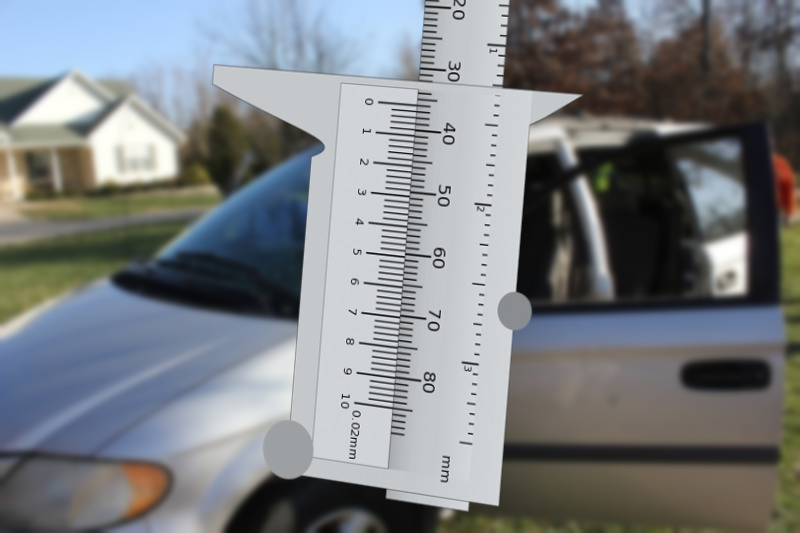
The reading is 36.0 (mm)
